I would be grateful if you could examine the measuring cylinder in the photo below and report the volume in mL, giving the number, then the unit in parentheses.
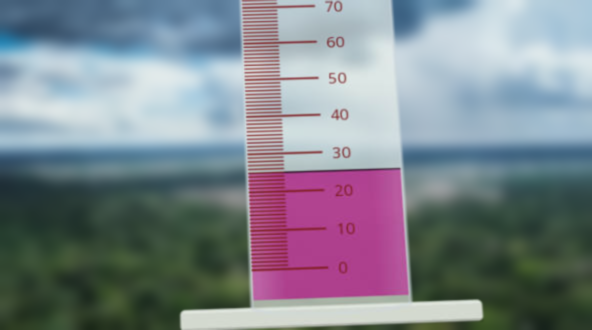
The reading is 25 (mL)
